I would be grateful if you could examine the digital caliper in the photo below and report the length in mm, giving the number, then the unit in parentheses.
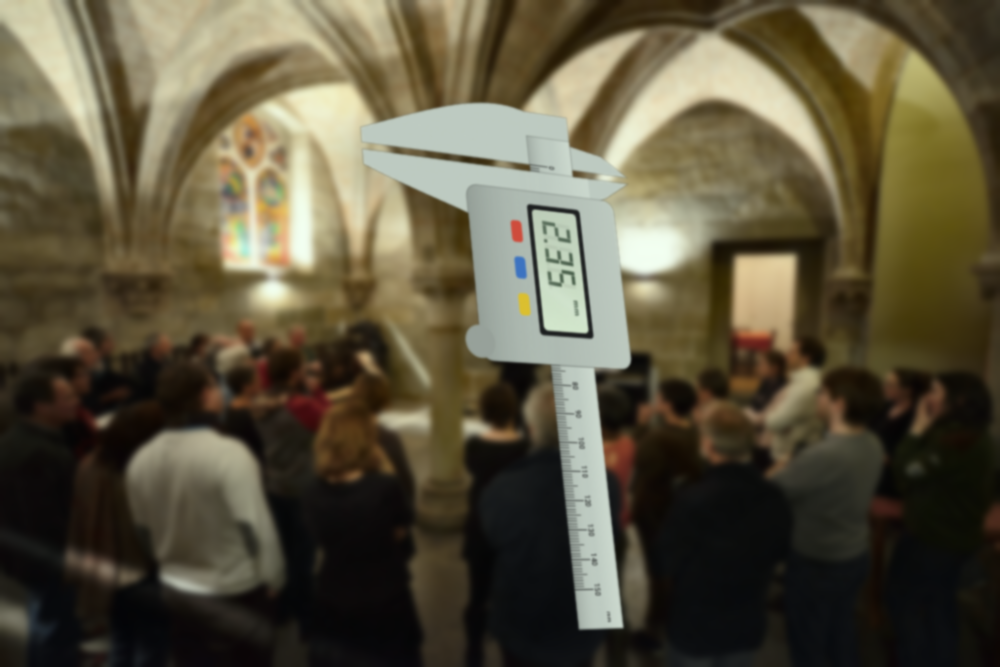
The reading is 2.35 (mm)
